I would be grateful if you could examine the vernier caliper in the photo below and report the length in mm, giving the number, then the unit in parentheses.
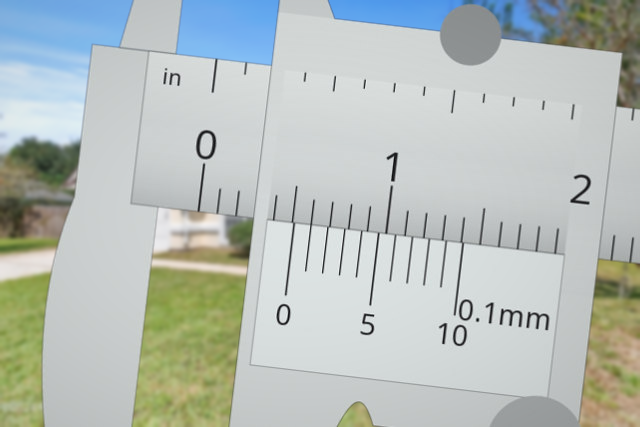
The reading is 5.1 (mm)
